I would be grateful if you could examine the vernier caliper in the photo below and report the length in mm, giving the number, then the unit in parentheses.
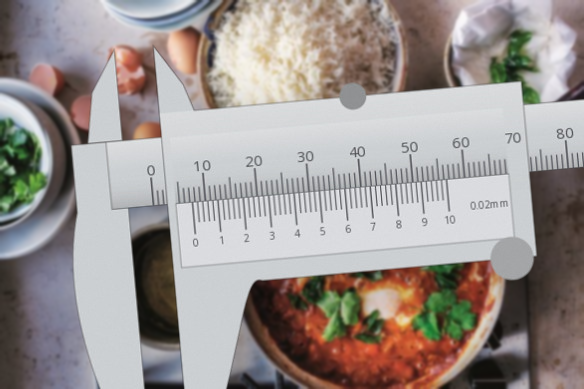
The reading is 7.5 (mm)
